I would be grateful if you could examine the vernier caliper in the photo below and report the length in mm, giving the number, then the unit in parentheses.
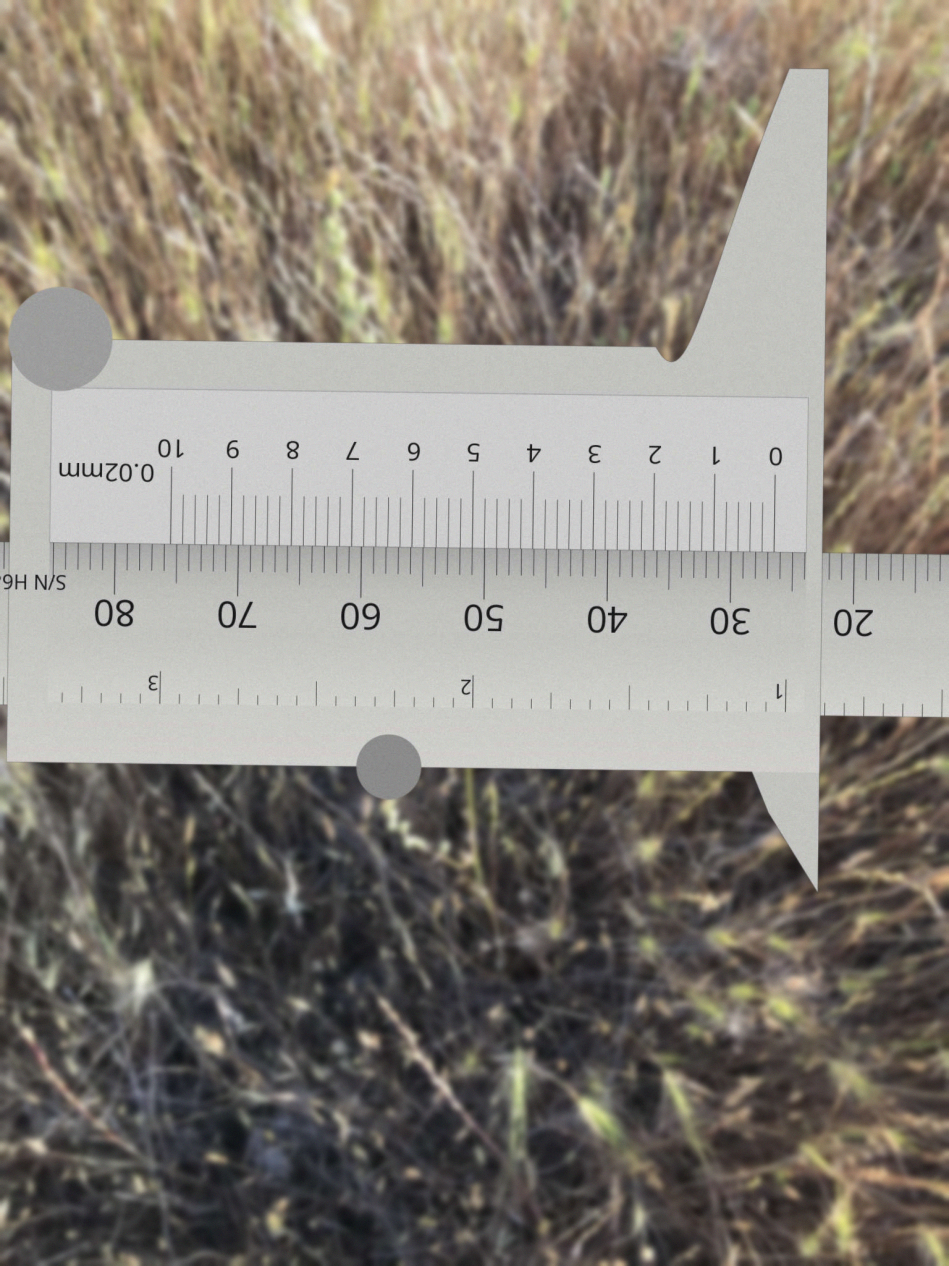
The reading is 26.5 (mm)
